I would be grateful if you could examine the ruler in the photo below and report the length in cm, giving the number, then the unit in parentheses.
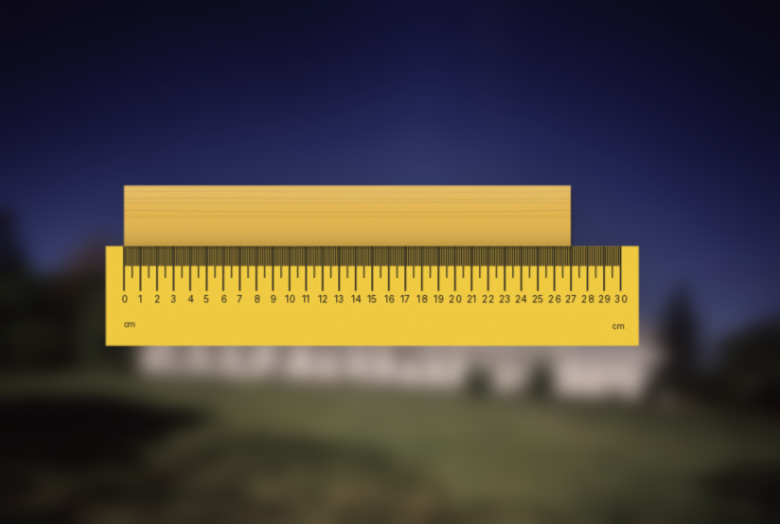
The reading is 27 (cm)
